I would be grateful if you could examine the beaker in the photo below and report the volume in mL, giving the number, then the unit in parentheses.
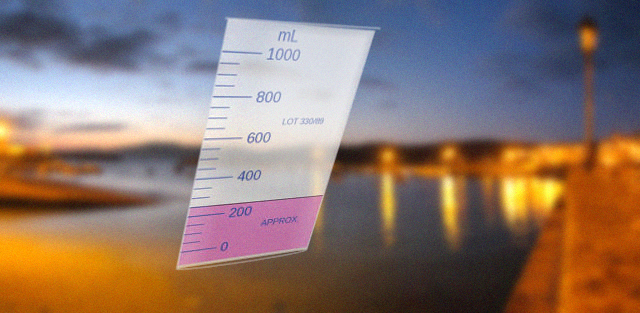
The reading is 250 (mL)
